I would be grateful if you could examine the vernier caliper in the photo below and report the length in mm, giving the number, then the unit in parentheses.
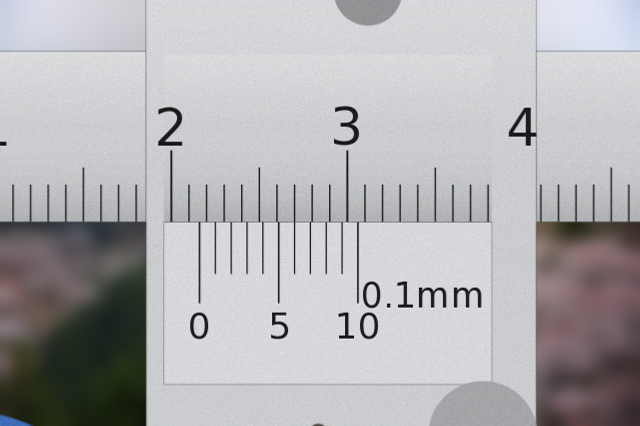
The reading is 21.6 (mm)
